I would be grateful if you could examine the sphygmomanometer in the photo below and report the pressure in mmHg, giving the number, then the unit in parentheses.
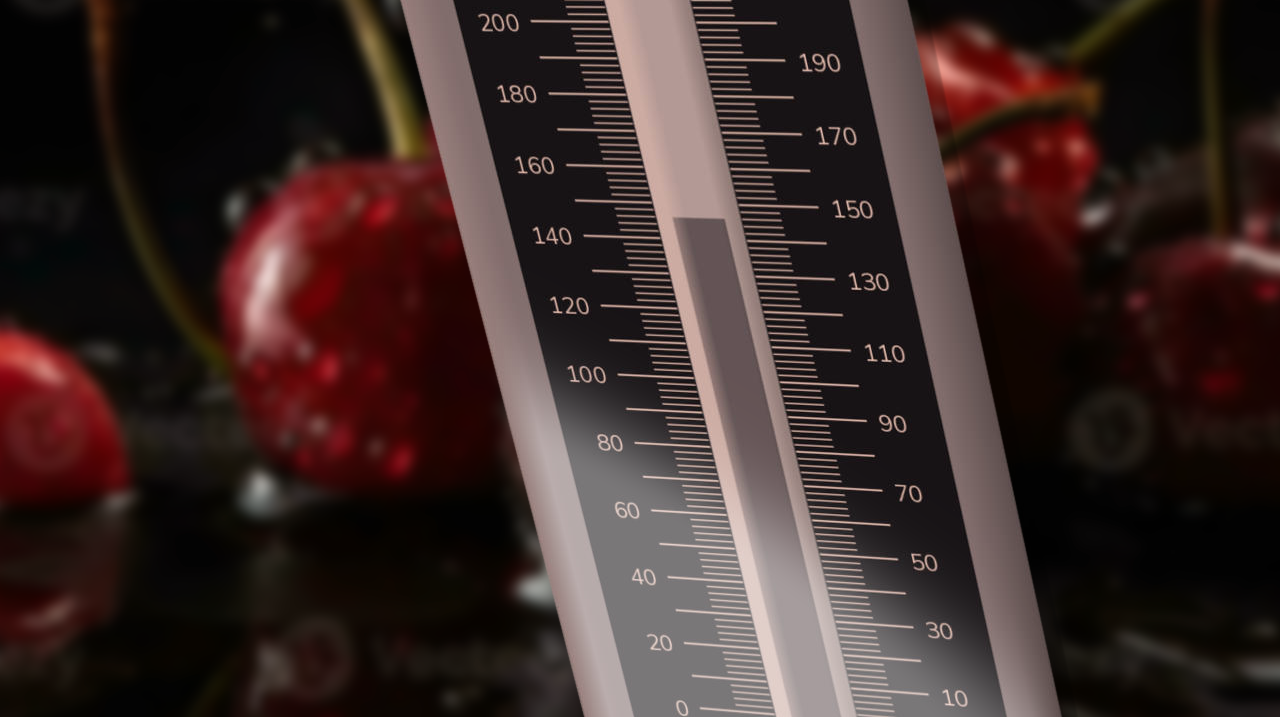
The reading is 146 (mmHg)
